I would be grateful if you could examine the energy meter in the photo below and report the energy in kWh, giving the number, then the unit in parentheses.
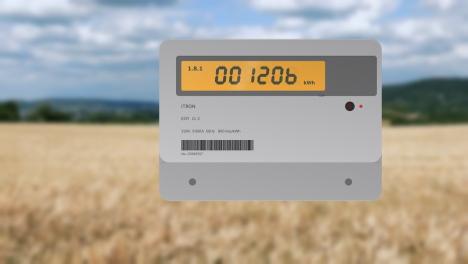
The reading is 1206 (kWh)
